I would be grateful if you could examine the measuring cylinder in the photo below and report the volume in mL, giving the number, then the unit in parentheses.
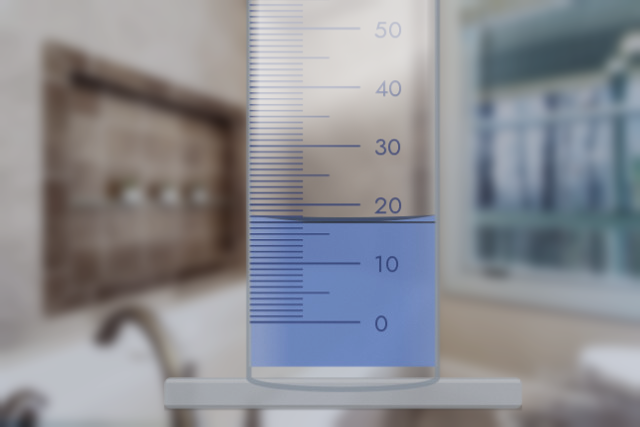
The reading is 17 (mL)
